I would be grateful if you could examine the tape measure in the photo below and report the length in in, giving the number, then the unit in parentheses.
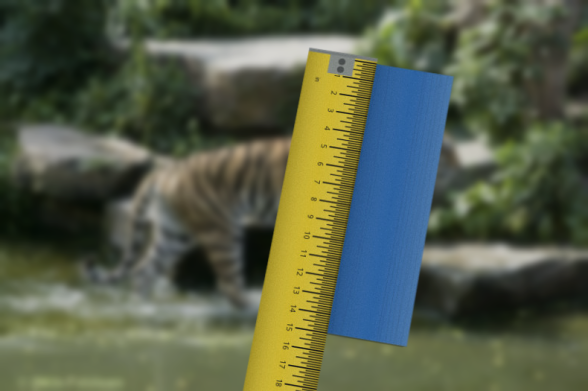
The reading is 15 (in)
